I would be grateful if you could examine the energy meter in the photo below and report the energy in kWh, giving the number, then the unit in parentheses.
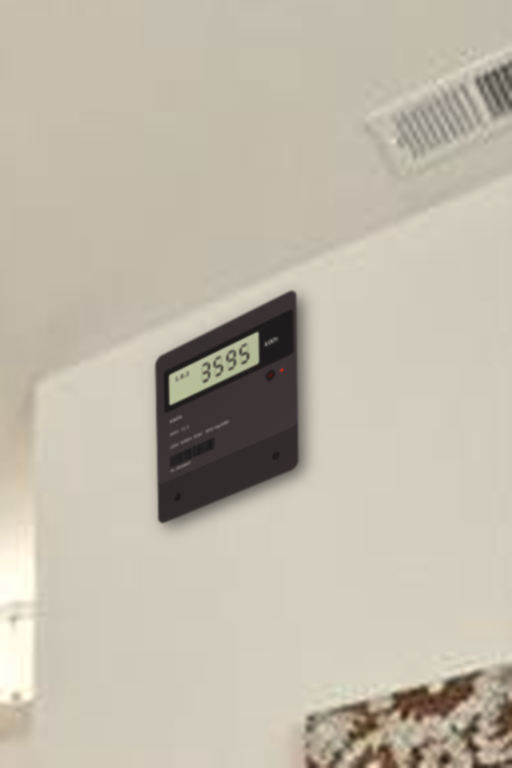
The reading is 3595 (kWh)
